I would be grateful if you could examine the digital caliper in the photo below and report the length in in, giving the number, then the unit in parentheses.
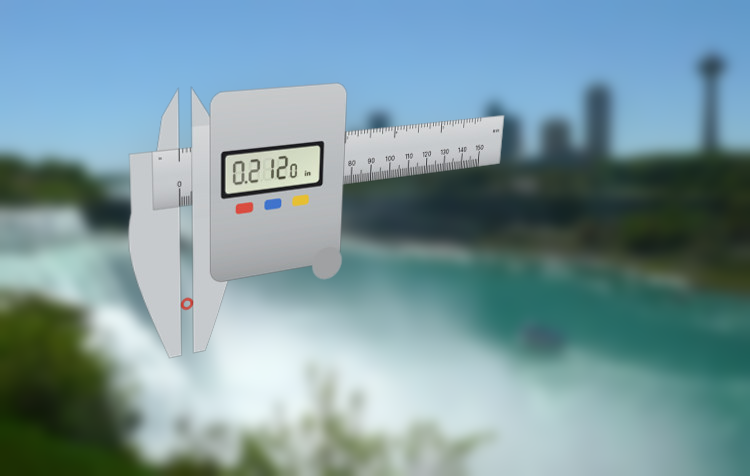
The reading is 0.2120 (in)
